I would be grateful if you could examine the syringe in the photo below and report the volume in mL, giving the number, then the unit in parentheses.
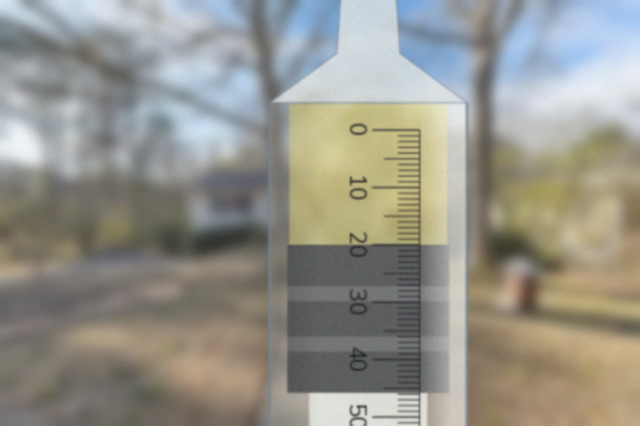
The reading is 20 (mL)
